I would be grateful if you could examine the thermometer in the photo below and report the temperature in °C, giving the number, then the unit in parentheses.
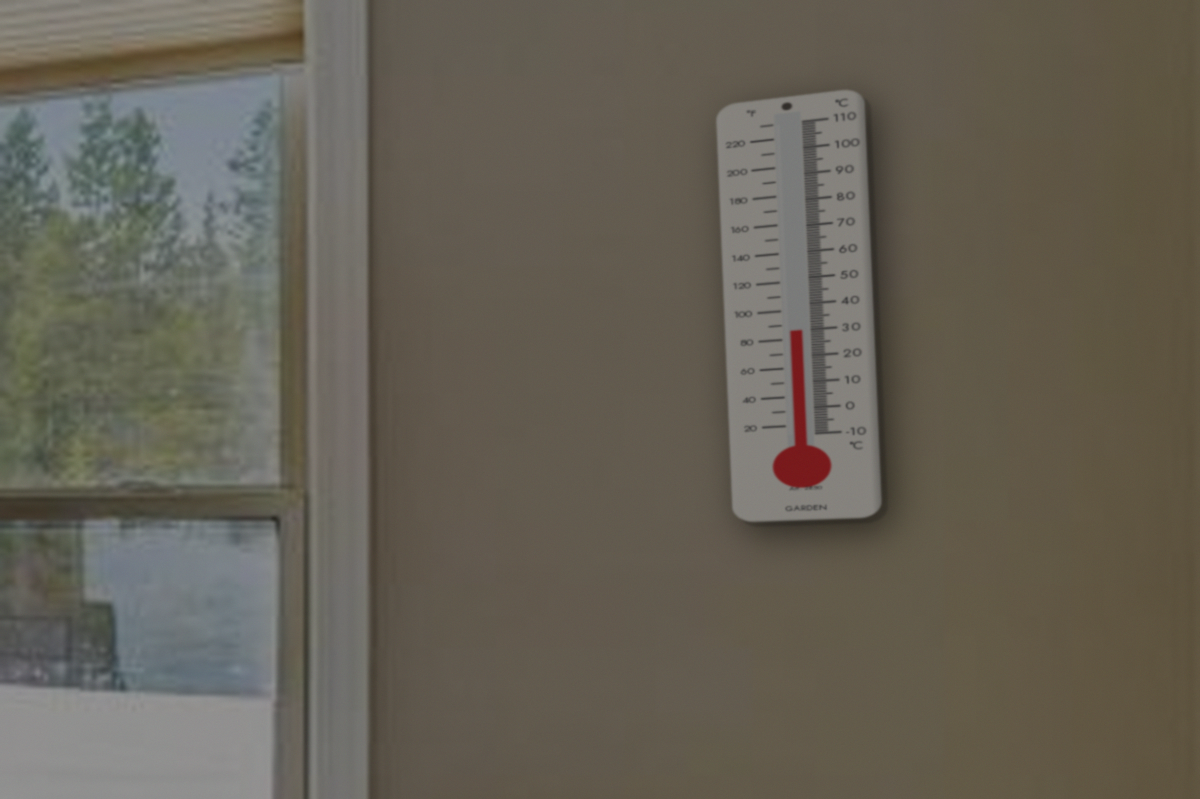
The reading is 30 (°C)
